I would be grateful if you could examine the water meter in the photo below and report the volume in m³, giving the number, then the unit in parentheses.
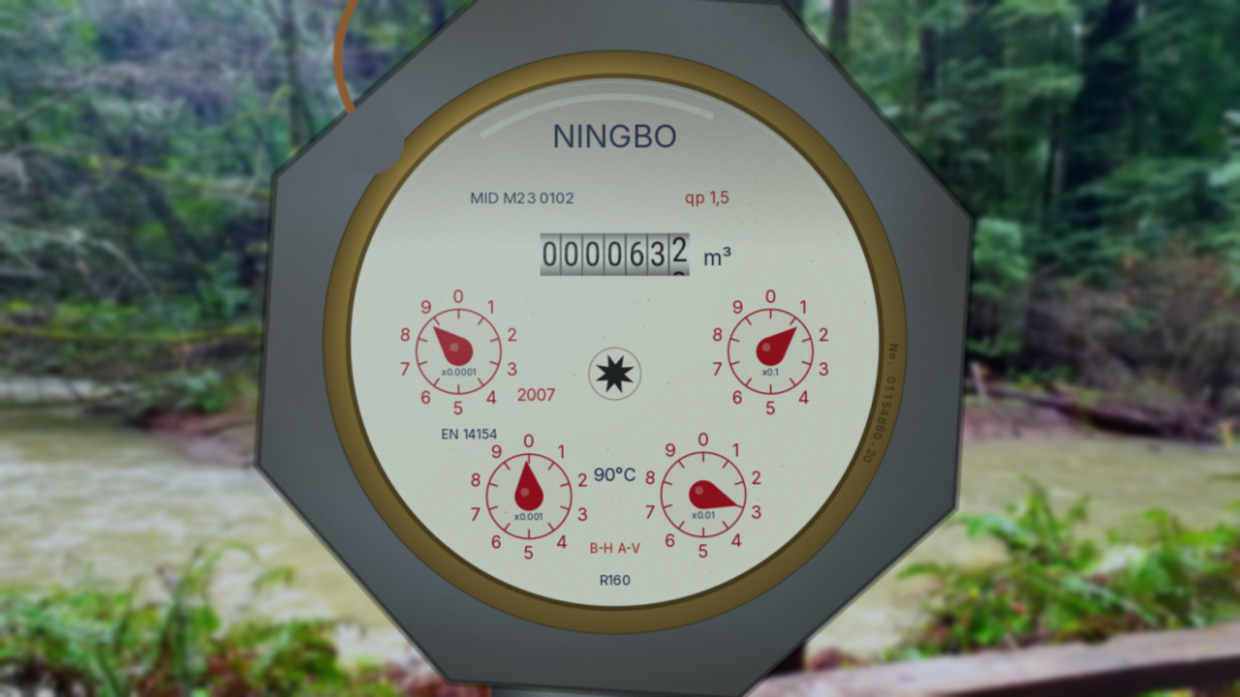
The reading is 632.1298 (m³)
